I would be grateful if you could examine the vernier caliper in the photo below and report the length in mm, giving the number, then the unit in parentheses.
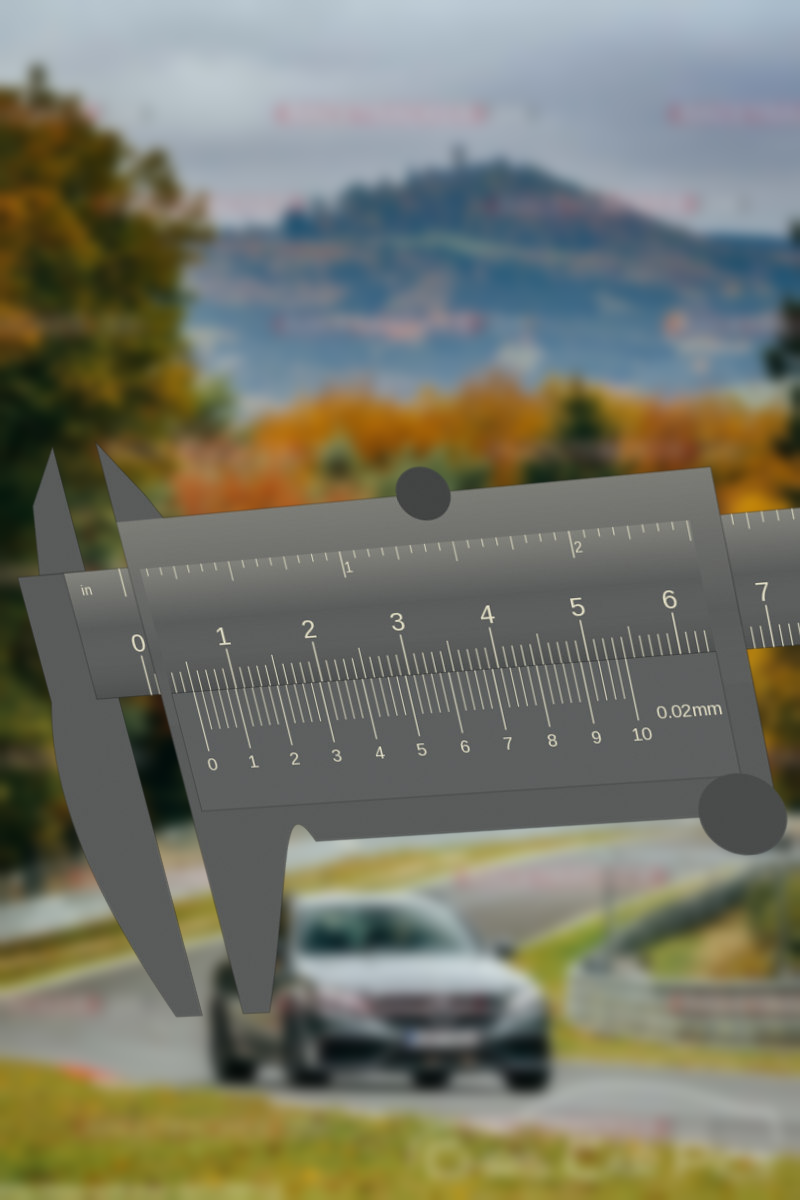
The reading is 5.0 (mm)
